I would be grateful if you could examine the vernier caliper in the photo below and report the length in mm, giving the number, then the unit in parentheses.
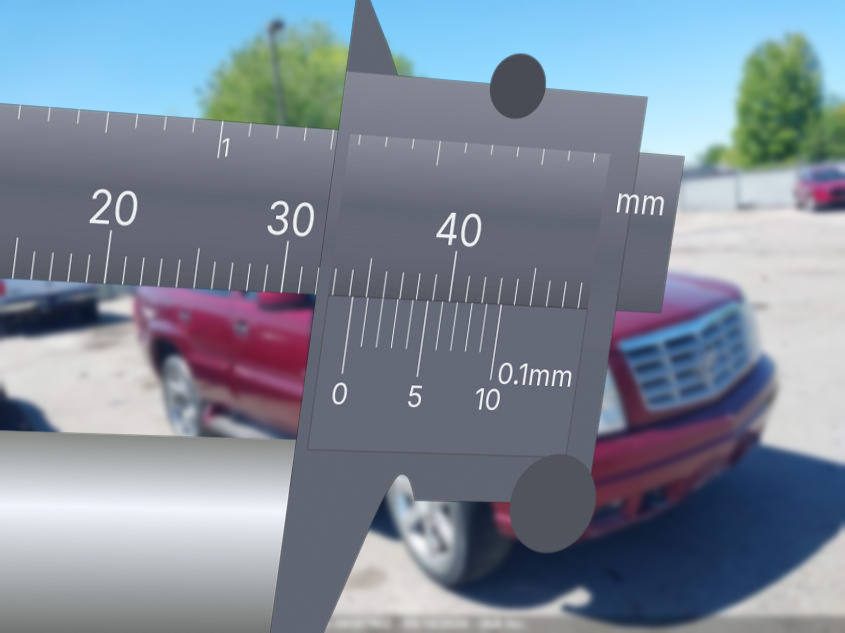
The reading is 34.2 (mm)
